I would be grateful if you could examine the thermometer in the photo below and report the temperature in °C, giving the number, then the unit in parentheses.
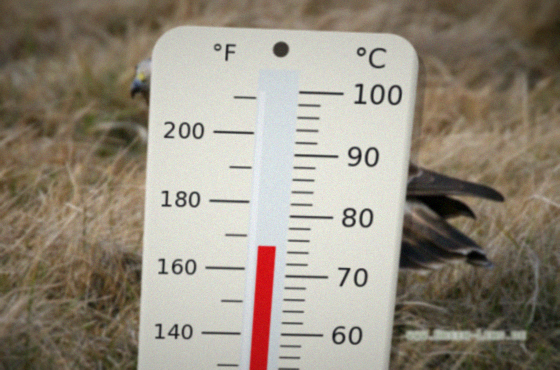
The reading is 75 (°C)
